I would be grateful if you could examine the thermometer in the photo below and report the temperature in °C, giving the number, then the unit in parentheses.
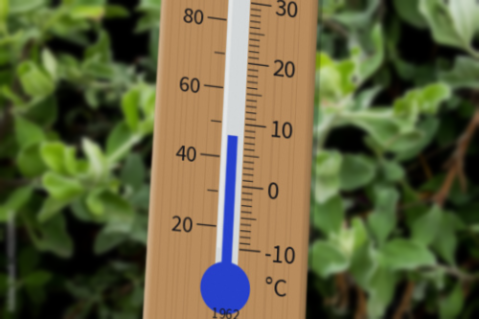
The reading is 8 (°C)
